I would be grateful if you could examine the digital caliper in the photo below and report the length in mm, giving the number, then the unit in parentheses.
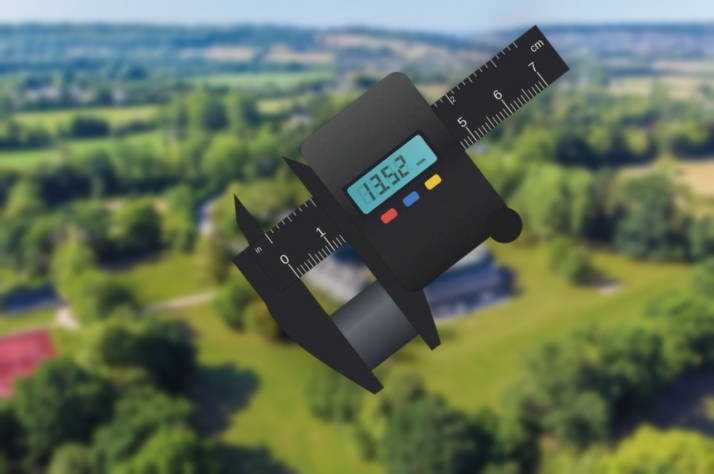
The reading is 13.52 (mm)
